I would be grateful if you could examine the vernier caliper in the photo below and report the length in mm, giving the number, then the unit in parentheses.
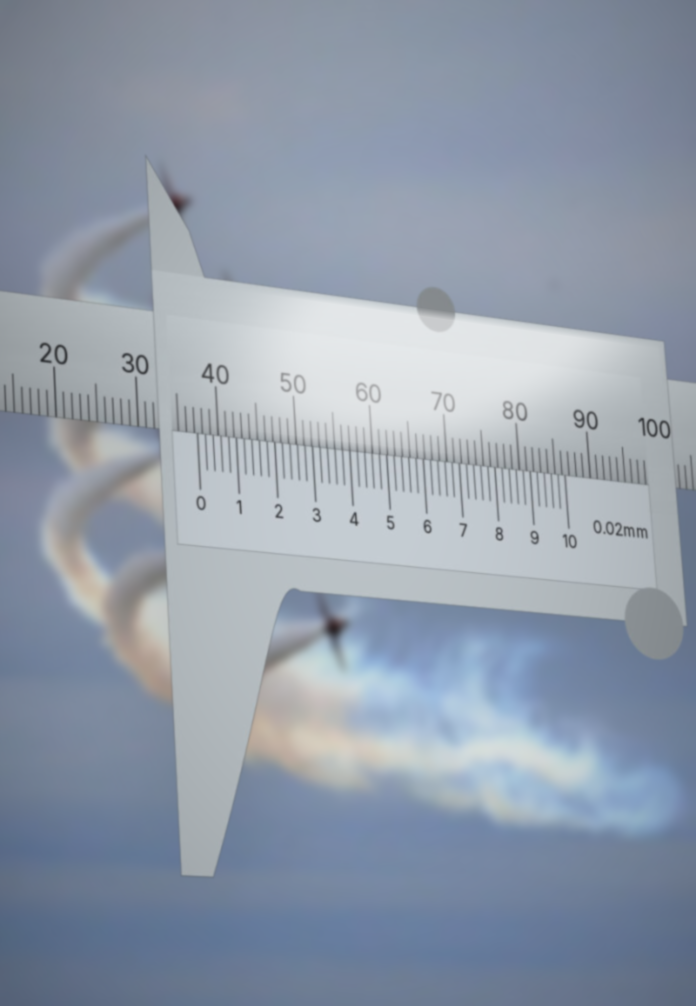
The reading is 37.4 (mm)
